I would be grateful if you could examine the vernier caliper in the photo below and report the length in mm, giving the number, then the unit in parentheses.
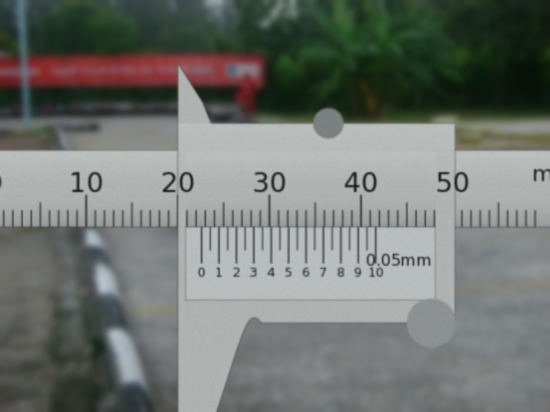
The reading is 22.6 (mm)
